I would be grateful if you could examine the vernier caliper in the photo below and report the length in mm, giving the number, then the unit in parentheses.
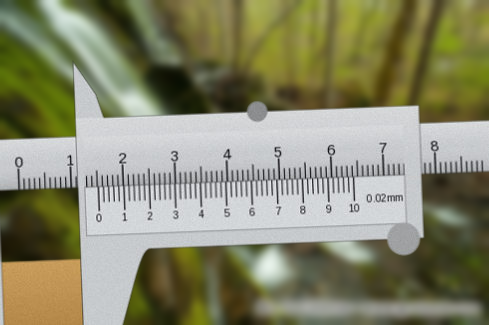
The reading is 15.2 (mm)
